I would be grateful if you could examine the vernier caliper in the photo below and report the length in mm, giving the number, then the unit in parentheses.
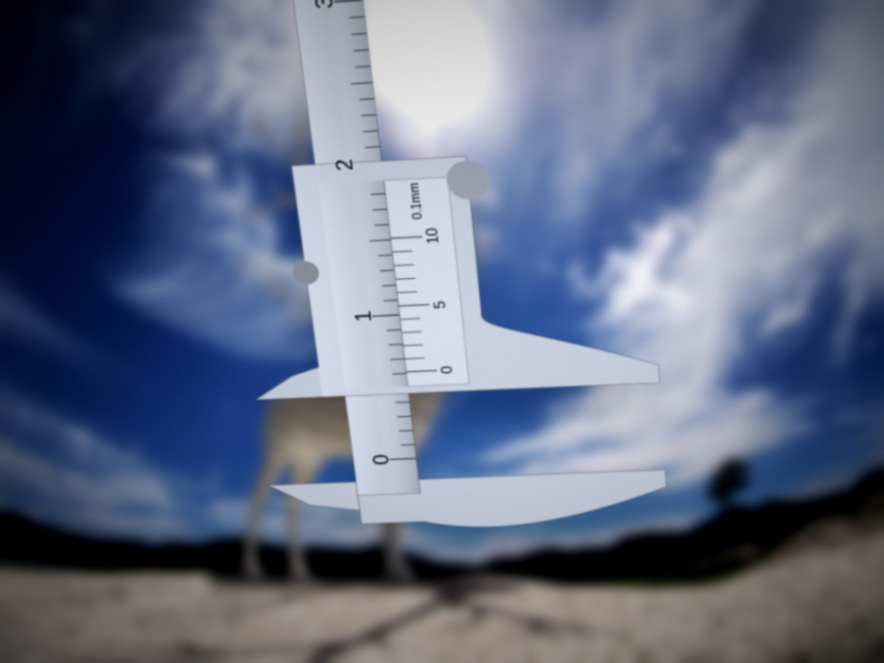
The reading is 6.1 (mm)
